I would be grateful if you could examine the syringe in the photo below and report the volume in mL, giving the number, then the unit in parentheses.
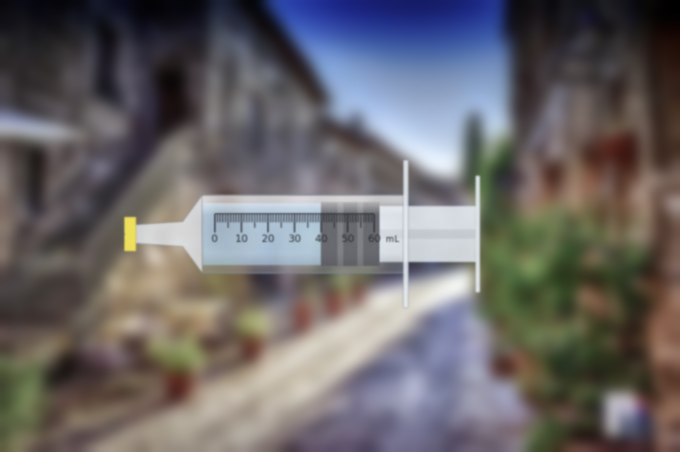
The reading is 40 (mL)
